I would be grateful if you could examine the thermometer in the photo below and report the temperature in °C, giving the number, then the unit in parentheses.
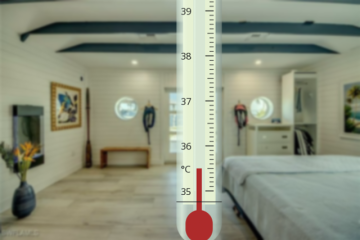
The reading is 35.5 (°C)
